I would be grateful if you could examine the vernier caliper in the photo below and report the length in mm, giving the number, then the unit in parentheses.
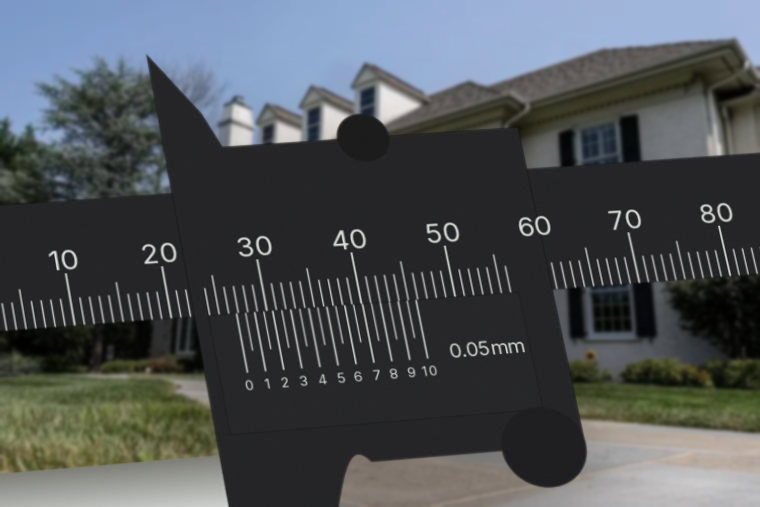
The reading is 26.8 (mm)
